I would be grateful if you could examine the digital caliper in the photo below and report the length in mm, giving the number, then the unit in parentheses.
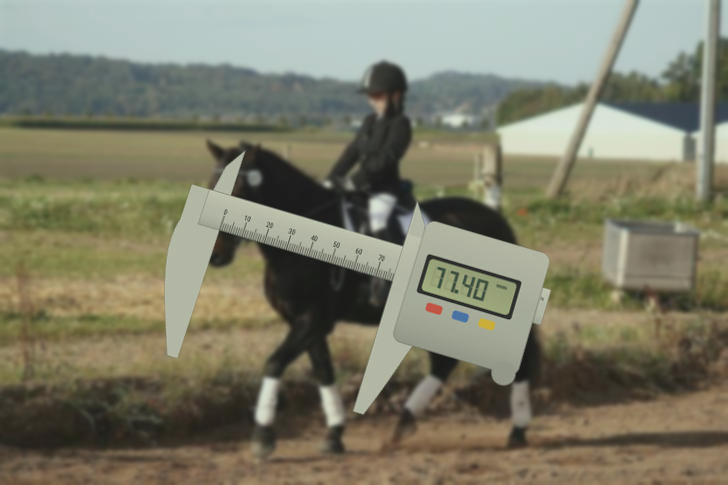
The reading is 77.40 (mm)
